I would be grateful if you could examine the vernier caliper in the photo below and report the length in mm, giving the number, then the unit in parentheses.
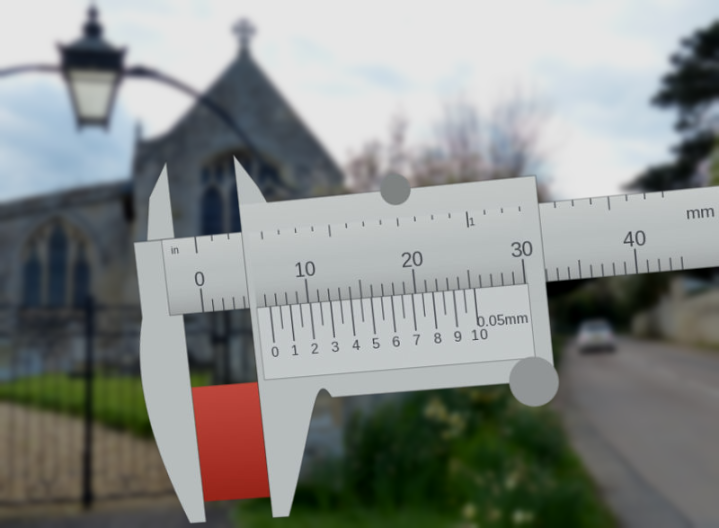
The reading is 6.4 (mm)
